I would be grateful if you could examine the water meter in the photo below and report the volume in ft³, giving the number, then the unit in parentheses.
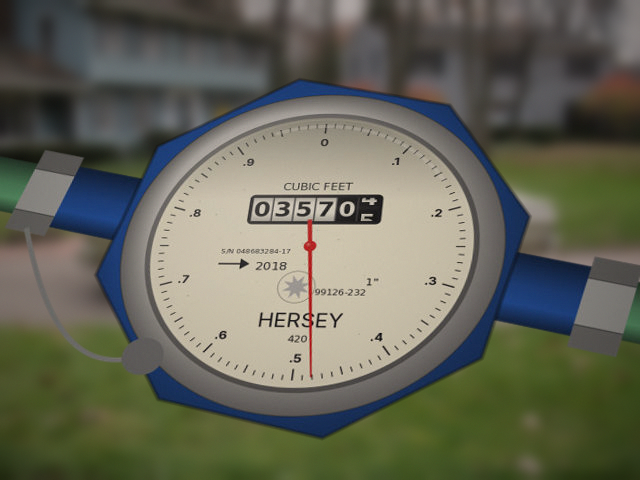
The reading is 35704.48 (ft³)
